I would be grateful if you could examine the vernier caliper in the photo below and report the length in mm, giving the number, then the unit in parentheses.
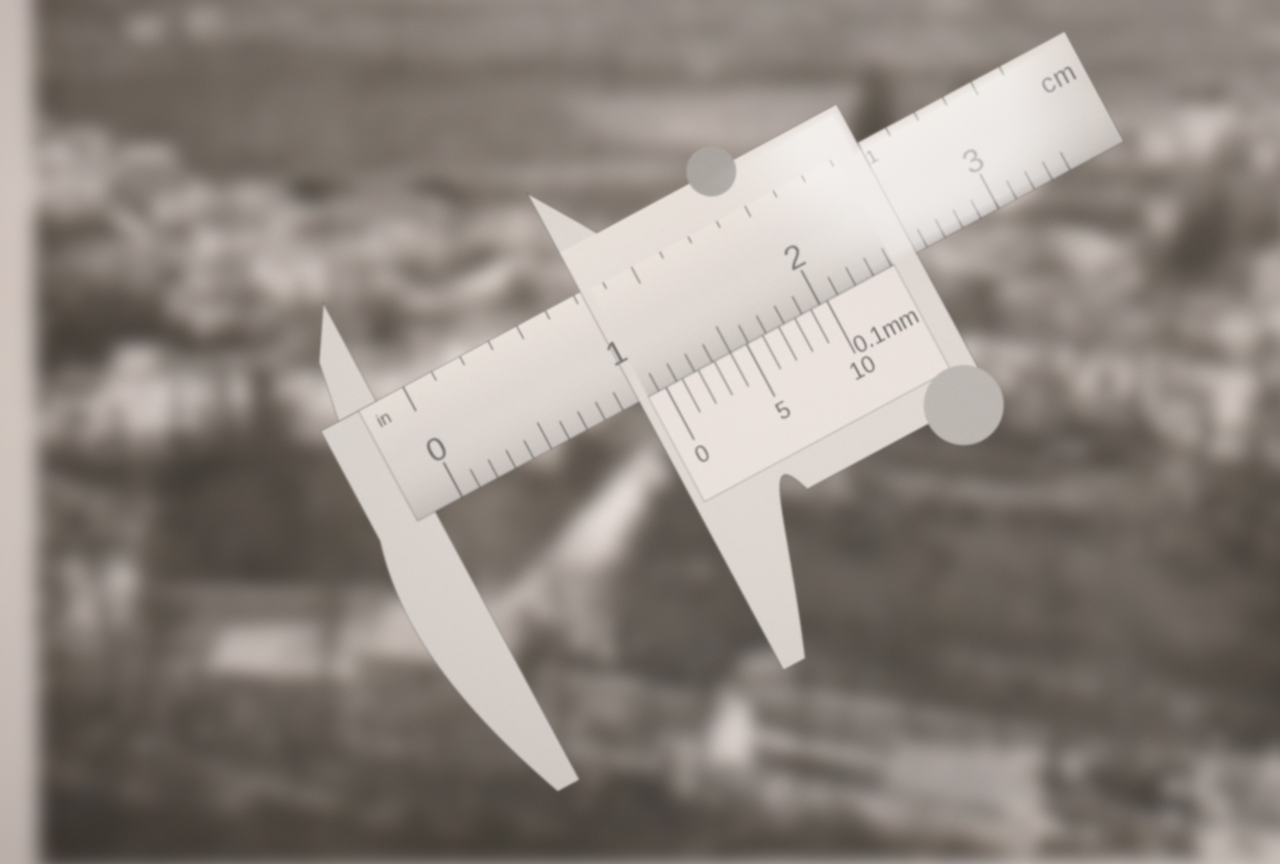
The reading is 11.4 (mm)
